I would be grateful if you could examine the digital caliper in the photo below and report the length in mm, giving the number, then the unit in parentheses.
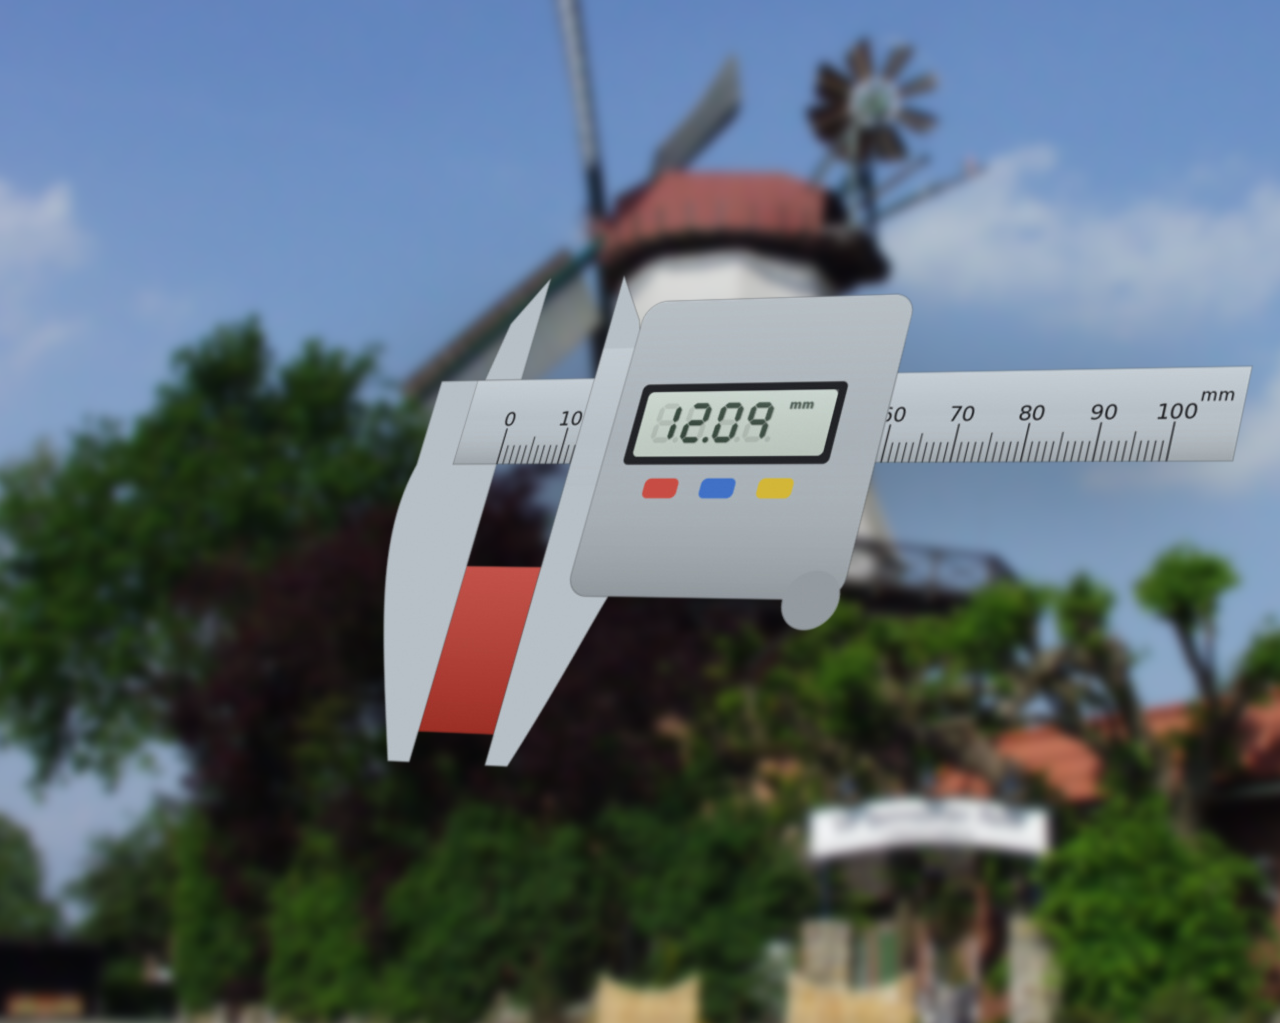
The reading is 12.09 (mm)
